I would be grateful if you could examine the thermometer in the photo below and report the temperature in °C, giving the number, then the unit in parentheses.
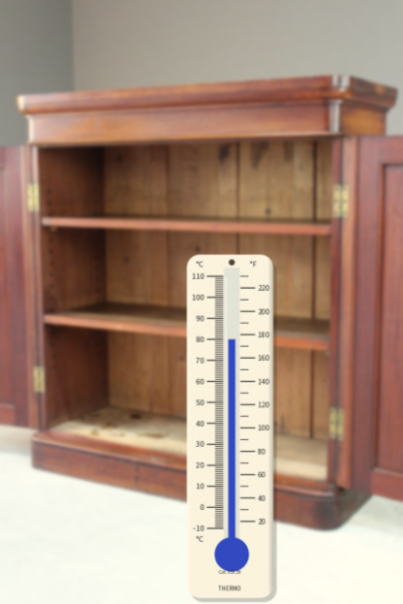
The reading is 80 (°C)
